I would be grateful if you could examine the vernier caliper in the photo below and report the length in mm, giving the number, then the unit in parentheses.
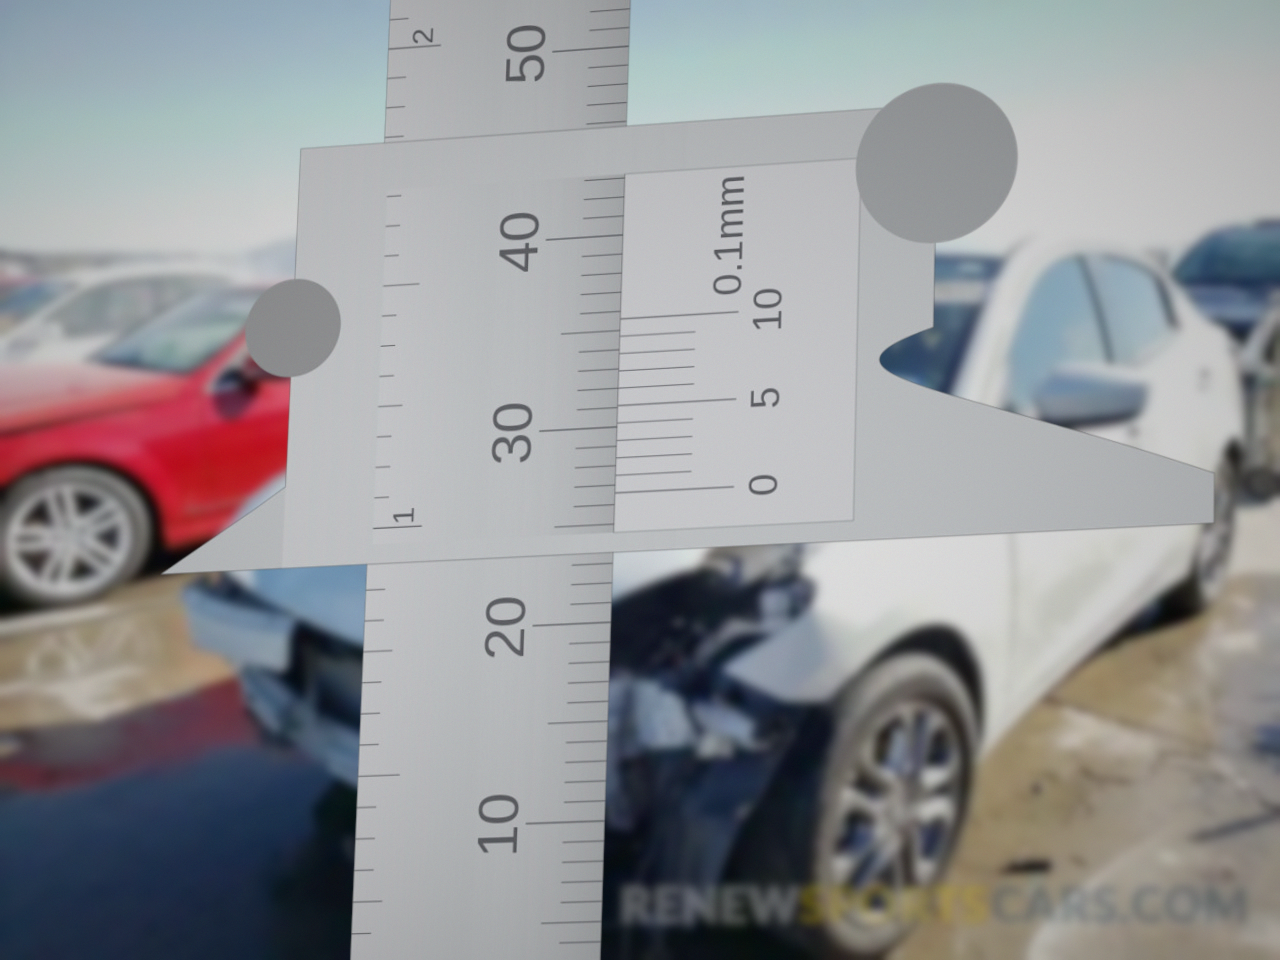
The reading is 26.6 (mm)
